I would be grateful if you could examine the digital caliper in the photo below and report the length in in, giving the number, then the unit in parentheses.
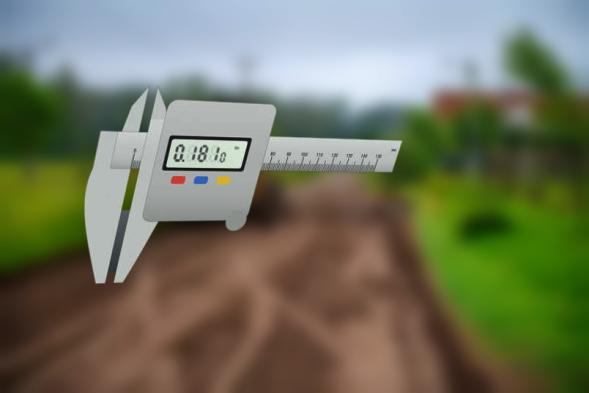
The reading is 0.1810 (in)
